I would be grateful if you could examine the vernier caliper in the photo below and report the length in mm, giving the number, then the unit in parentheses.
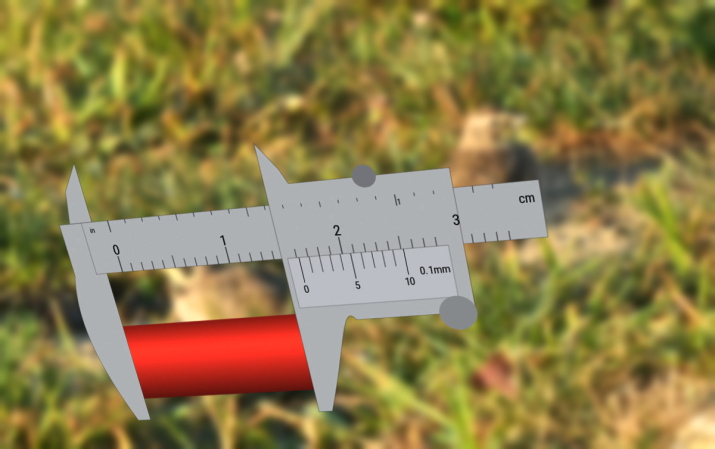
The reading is 16.2 (mm)
